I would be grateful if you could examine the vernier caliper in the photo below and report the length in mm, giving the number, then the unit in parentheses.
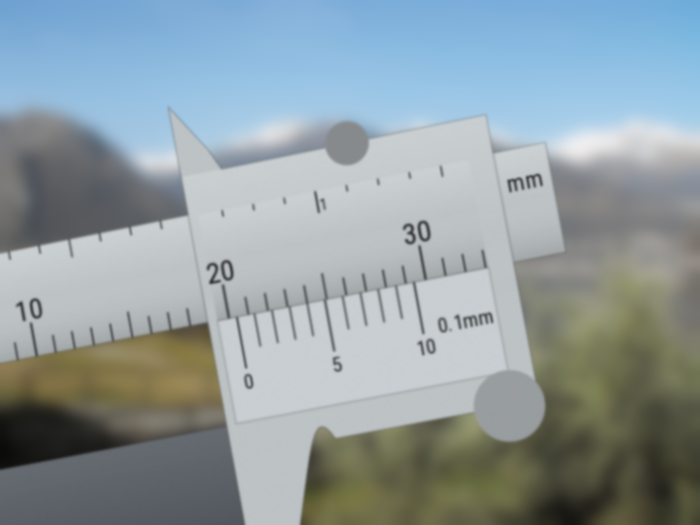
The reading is 20.4 (mm)
